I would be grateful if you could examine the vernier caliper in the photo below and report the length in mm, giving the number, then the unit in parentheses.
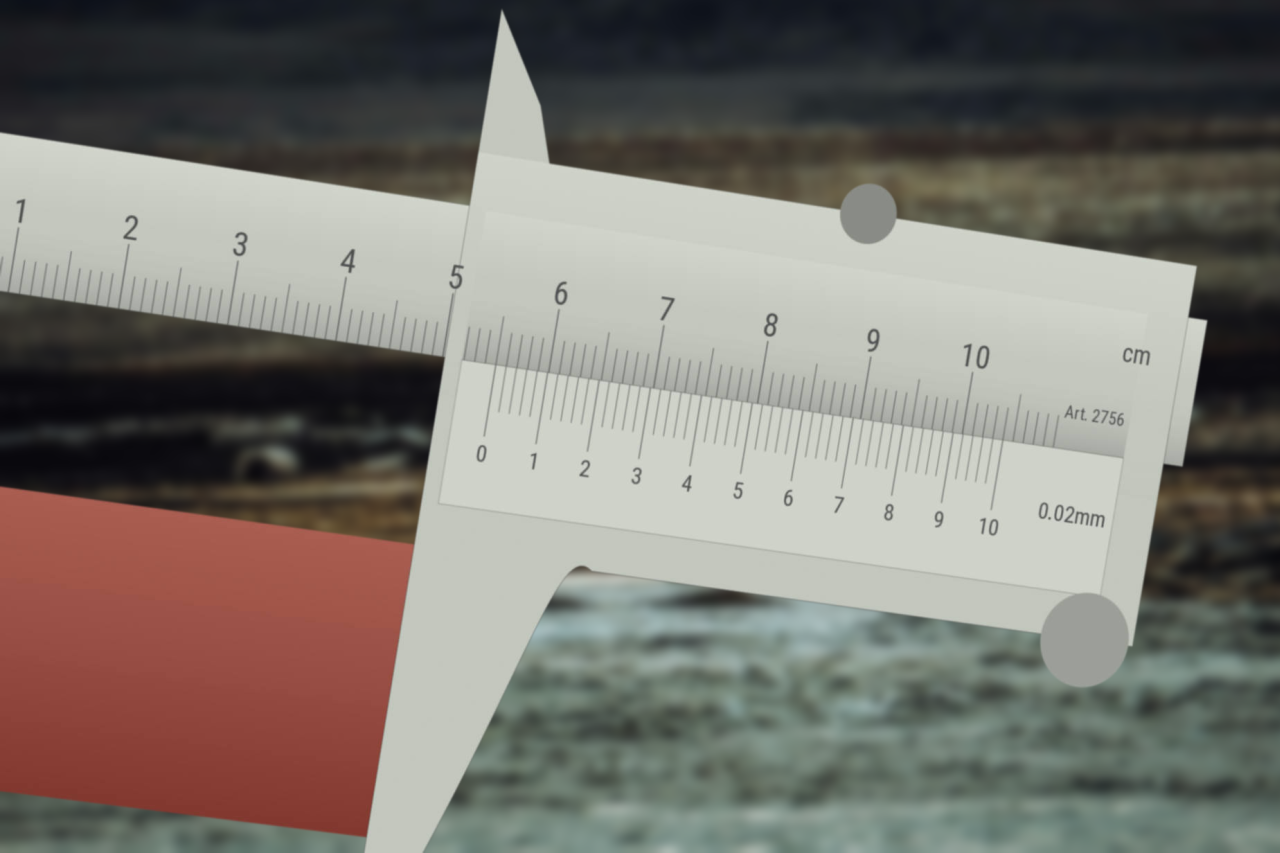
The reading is 55.0 (mm)
